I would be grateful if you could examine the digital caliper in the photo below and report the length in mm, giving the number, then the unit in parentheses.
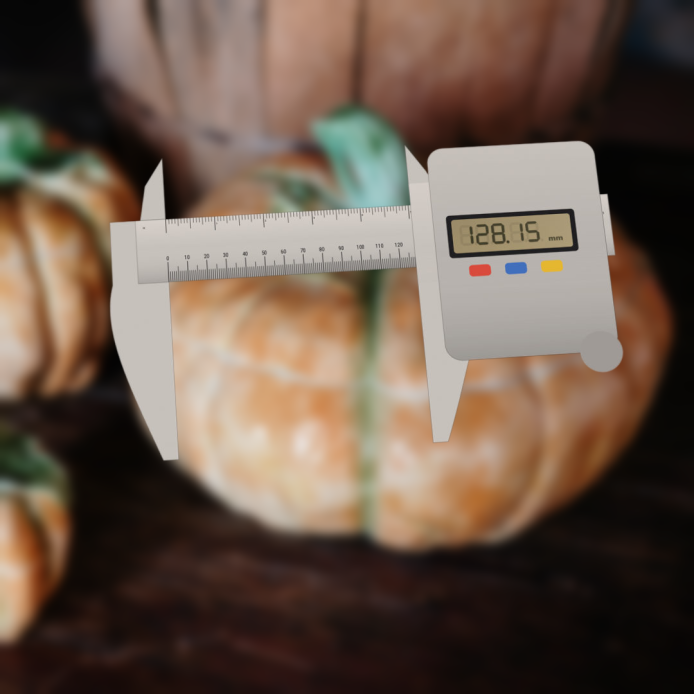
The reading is 128.15 (mm)
